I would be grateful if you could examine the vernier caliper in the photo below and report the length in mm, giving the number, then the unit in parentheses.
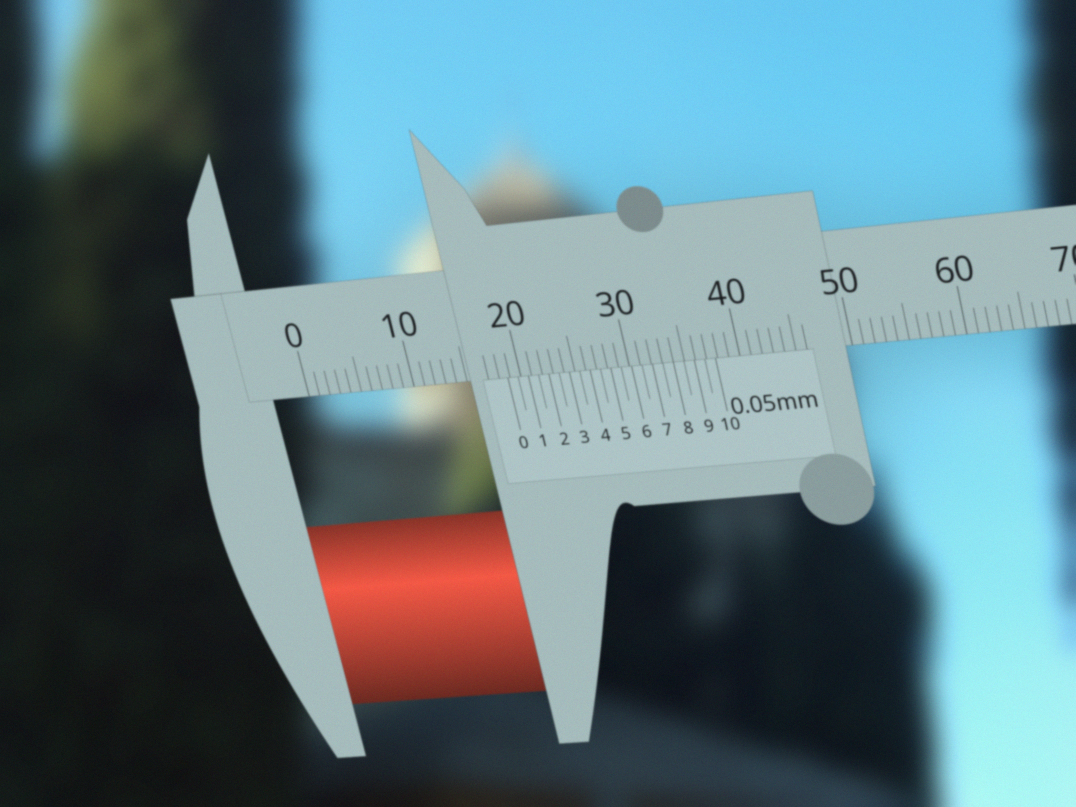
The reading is 18.8 (mm)
